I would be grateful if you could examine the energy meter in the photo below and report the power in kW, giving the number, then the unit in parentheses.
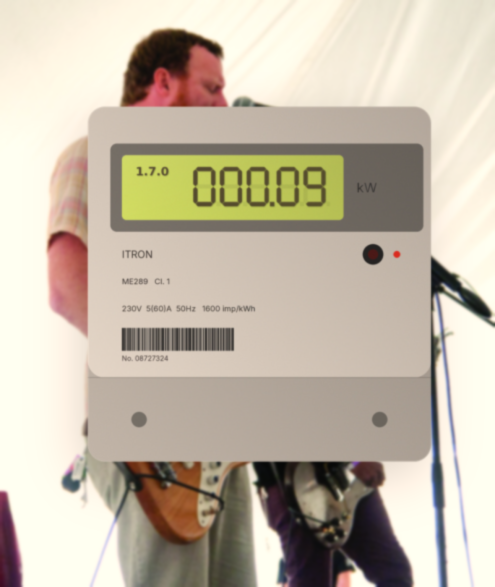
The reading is 0.09 (kW)
